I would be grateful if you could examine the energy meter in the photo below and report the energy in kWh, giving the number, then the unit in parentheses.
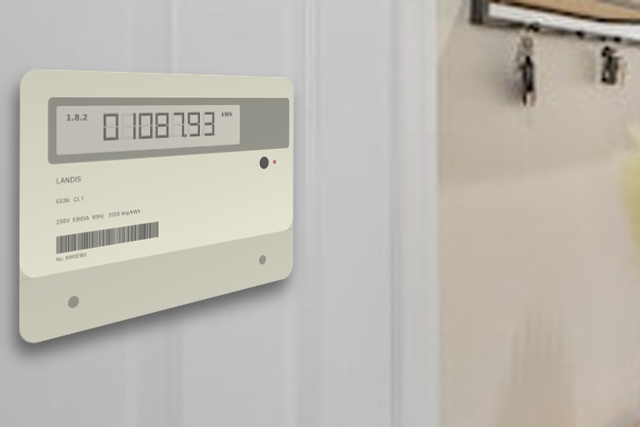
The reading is 1087.93 (kWh)
